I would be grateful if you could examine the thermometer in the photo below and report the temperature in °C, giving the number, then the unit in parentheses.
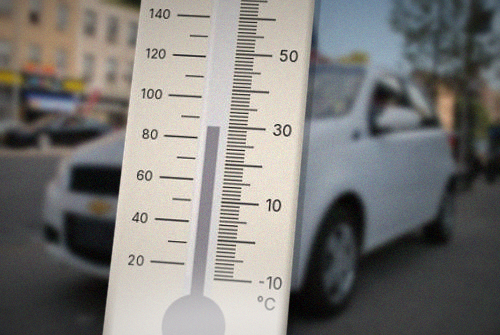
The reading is 30 (°C)
